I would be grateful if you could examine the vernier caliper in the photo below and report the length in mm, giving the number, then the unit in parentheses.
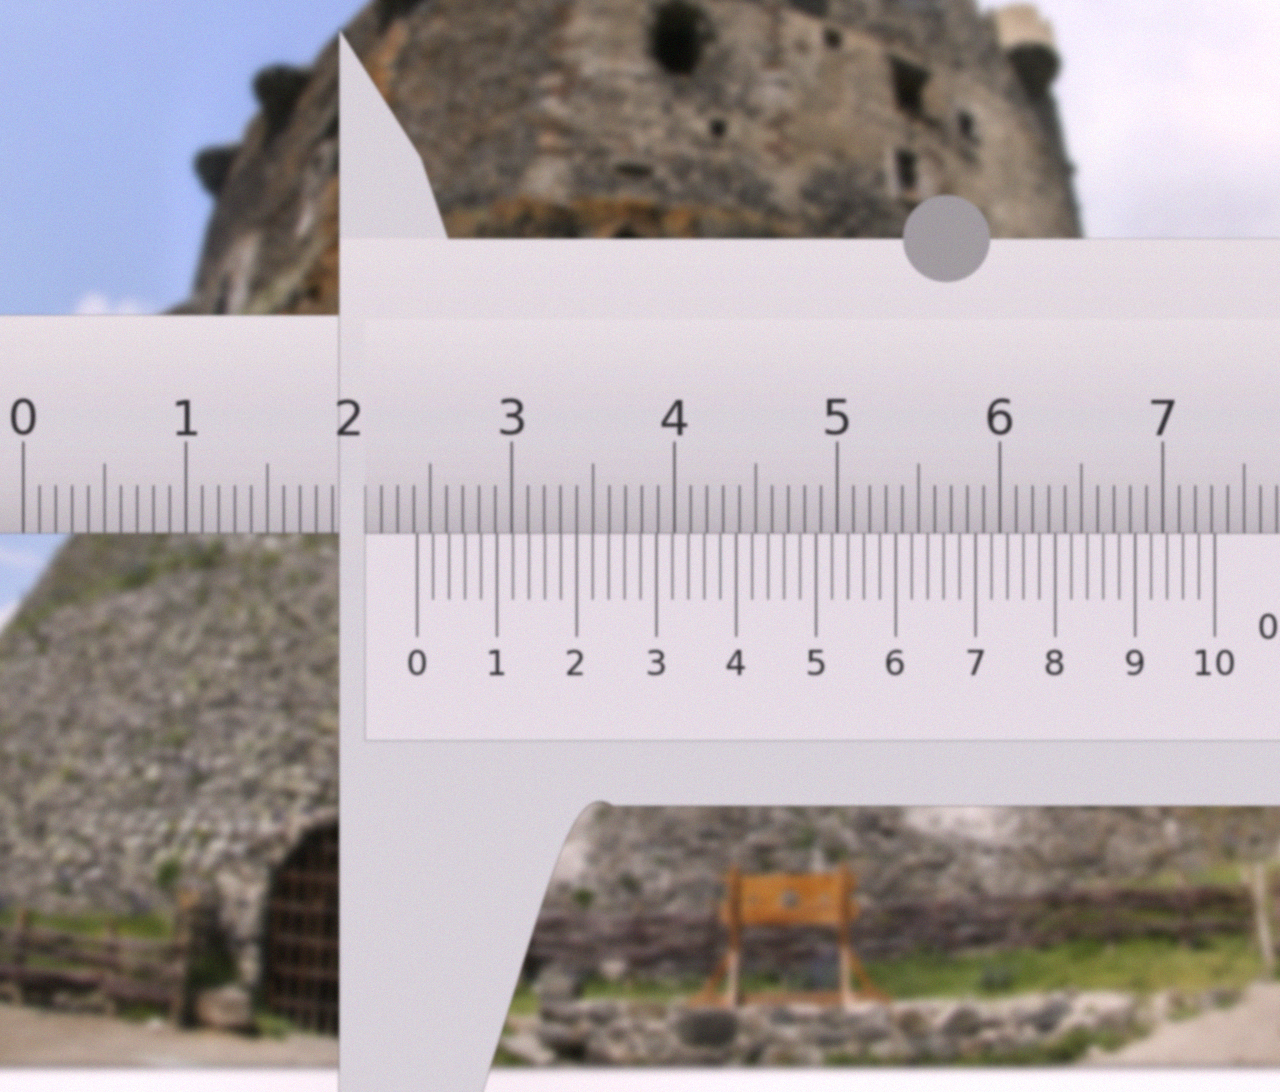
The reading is 24.2 (mm)
